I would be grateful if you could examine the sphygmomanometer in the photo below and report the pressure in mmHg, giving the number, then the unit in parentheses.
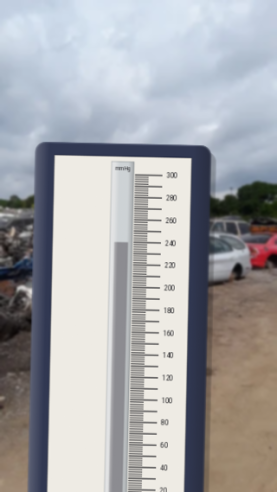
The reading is 240 (mmHg)
